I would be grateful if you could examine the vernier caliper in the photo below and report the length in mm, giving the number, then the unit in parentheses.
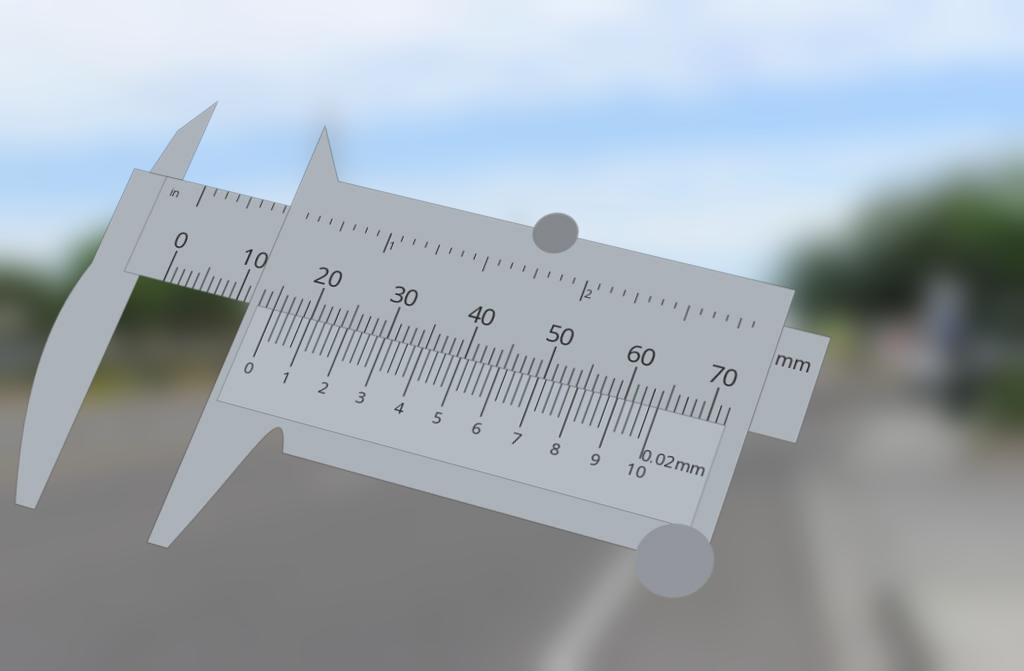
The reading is 15.0 (mm)
